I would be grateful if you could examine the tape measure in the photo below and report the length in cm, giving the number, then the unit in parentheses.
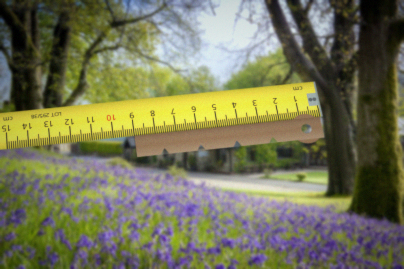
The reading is 9 (cm)
